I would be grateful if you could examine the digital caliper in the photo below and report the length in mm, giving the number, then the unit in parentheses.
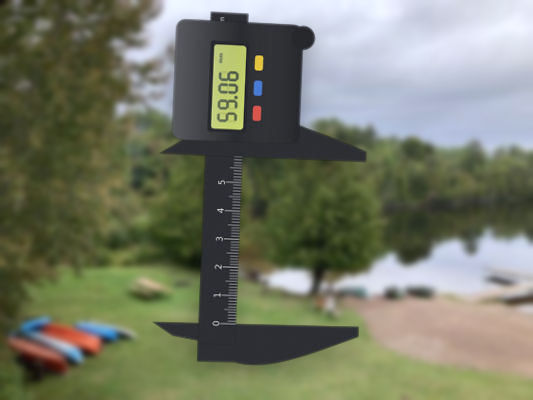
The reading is 59.06 (mm)
